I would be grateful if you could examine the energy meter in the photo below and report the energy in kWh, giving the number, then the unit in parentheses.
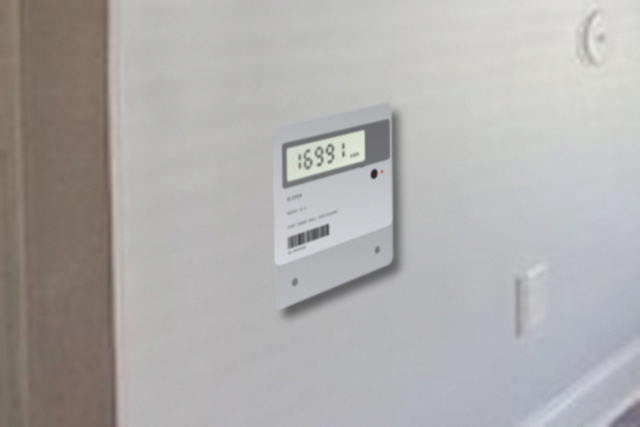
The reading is 16991 (kWh)
